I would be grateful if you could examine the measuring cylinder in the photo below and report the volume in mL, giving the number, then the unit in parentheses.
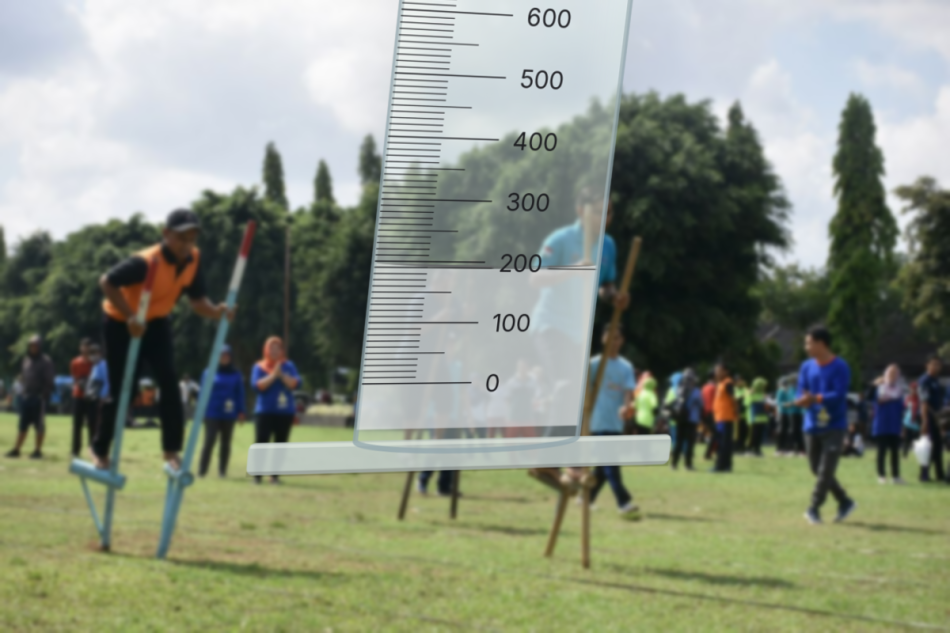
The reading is 190 (mL)
